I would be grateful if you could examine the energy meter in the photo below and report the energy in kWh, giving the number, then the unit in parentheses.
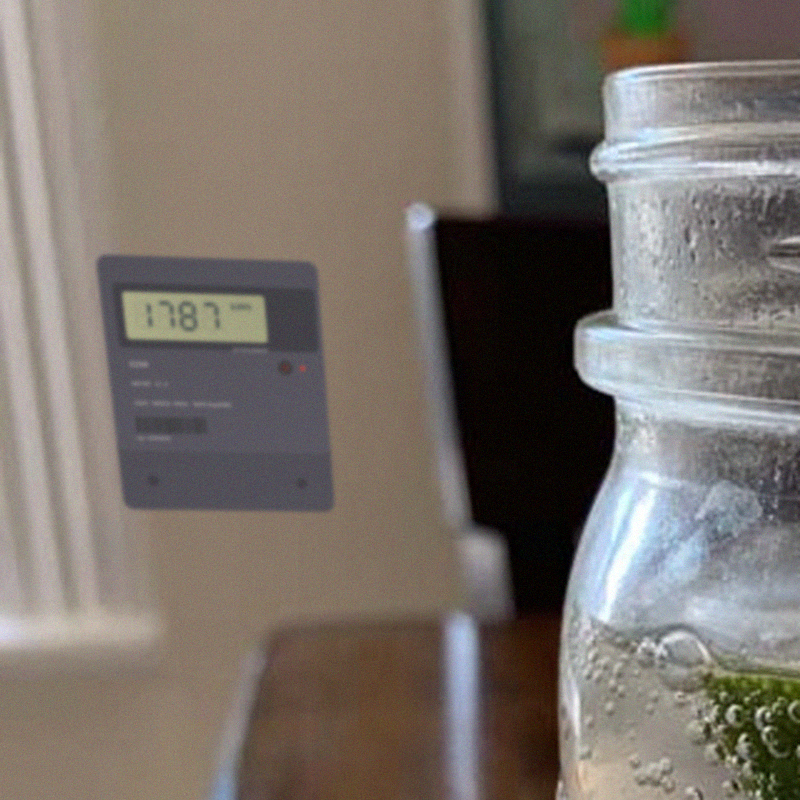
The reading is 1787 (kWh)
